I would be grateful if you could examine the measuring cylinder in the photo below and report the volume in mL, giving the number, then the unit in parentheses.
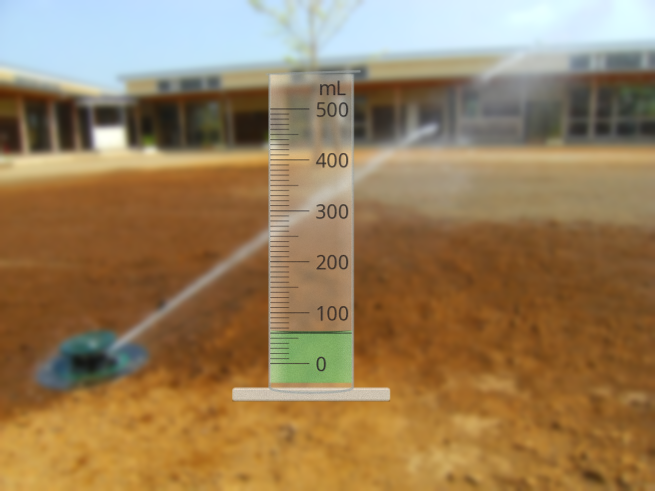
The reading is 60 (mL)
